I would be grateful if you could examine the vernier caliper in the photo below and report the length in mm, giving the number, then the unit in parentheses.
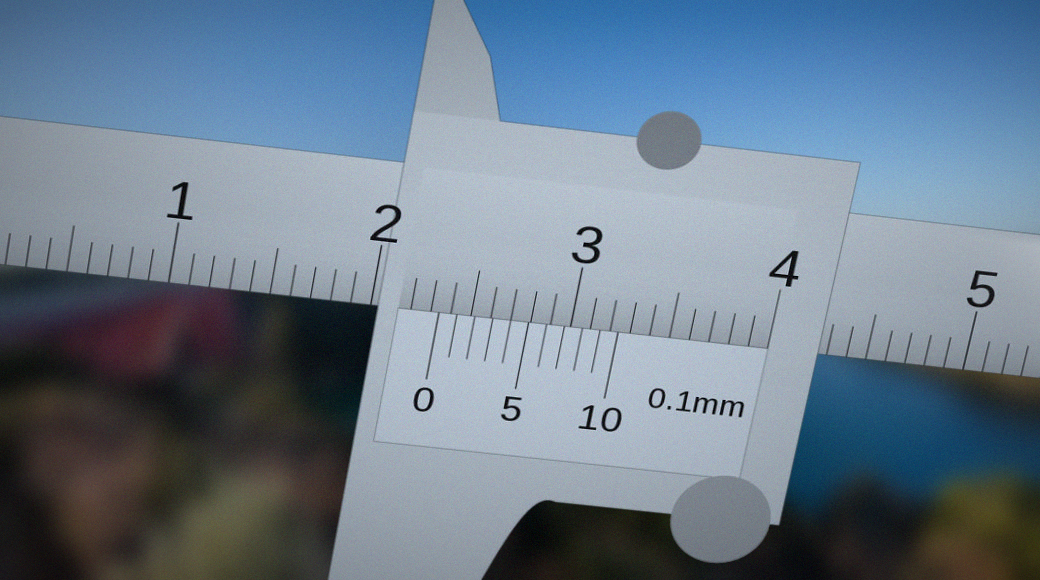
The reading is 23.4 (mm)
